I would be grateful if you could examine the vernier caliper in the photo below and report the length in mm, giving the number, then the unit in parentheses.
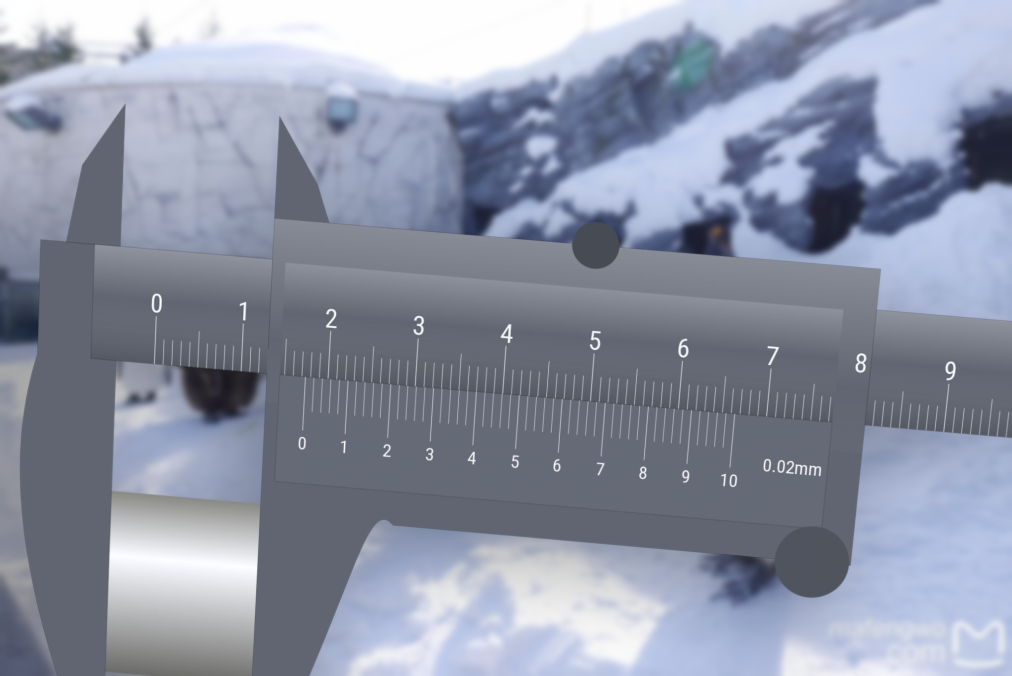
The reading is 17.4 (mm)
